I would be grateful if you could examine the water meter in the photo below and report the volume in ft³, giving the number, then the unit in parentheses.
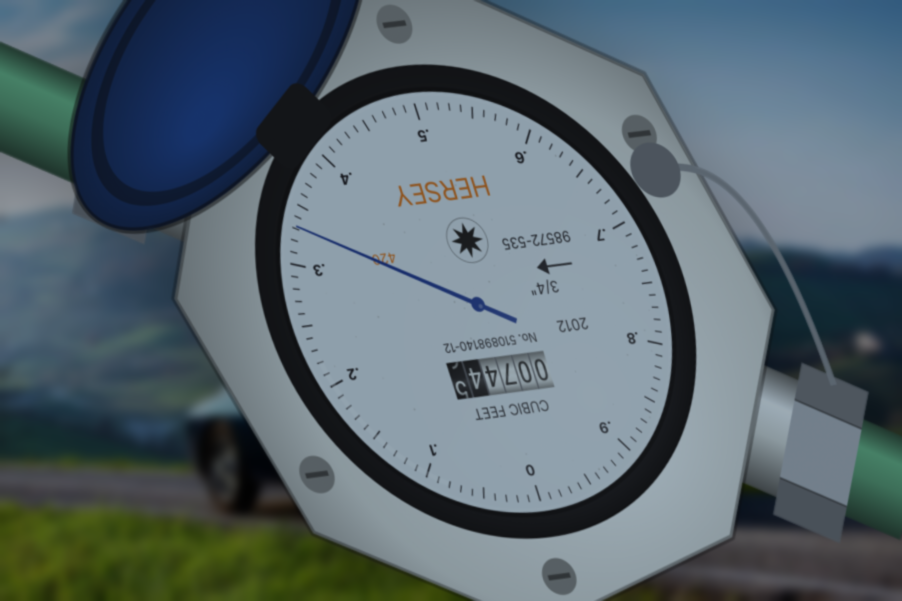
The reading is 7445.33 (ft³)
